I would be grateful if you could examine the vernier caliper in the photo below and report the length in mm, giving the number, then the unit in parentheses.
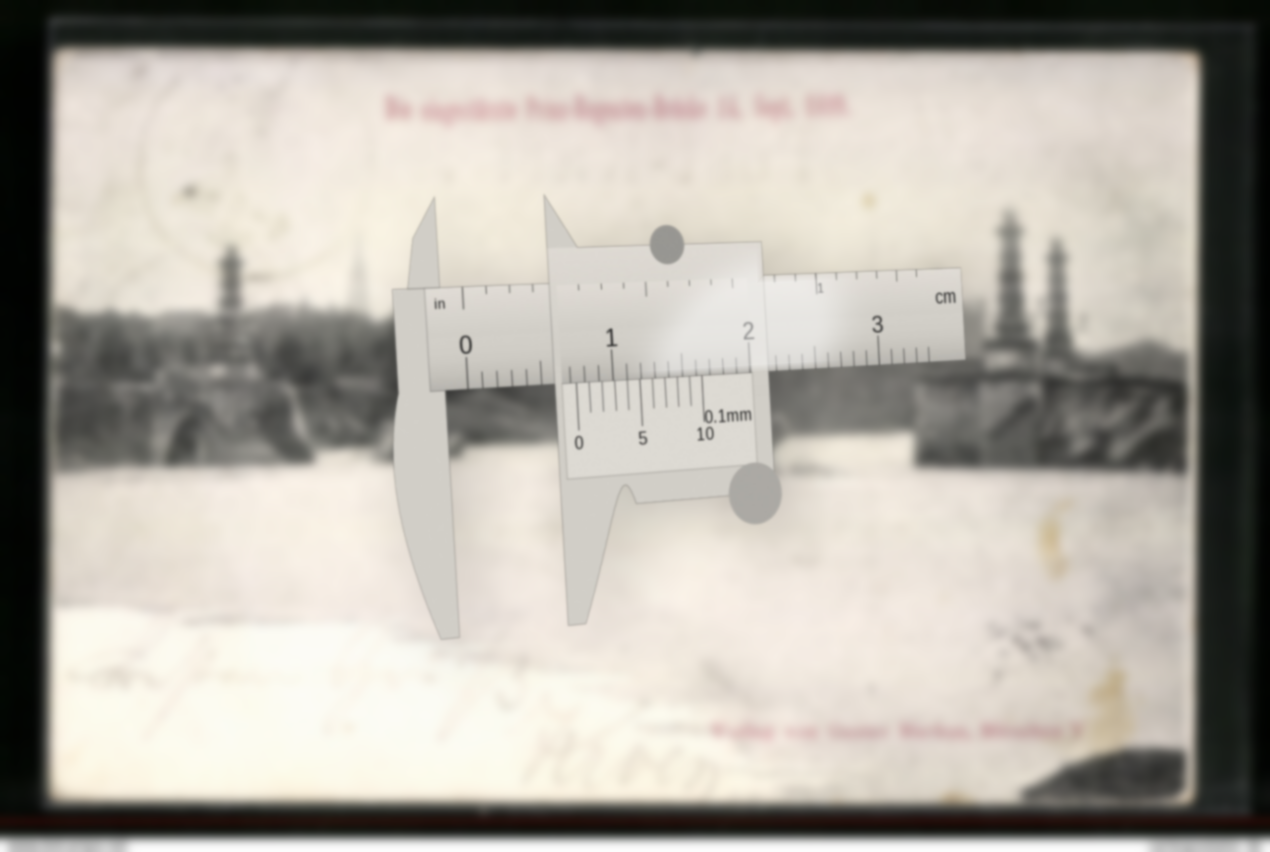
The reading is 7.4 (mm)
